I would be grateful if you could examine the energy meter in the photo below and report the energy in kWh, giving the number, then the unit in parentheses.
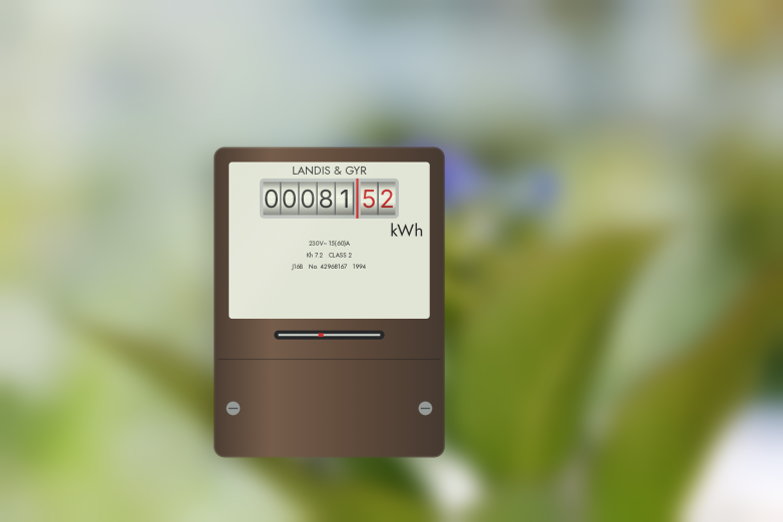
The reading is 81.52 (kWh)
